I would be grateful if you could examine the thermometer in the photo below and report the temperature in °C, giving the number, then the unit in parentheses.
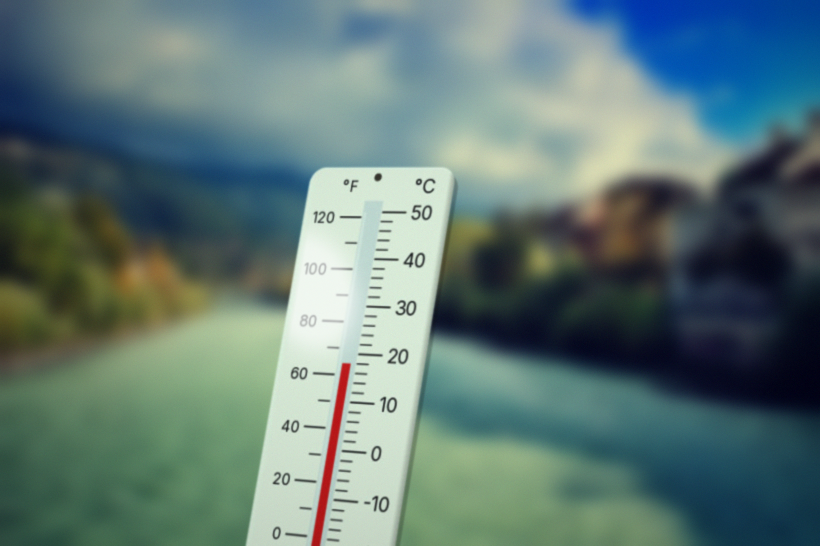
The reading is 18 (°C)
